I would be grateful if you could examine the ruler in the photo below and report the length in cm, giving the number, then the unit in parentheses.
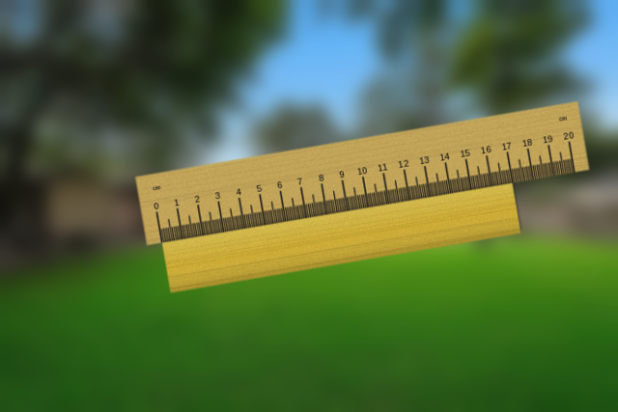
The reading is 17 (cm)
